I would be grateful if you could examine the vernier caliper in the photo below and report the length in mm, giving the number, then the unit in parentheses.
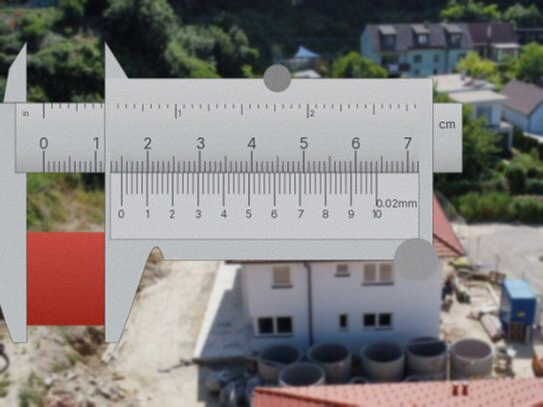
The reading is 15.0 (mm)
